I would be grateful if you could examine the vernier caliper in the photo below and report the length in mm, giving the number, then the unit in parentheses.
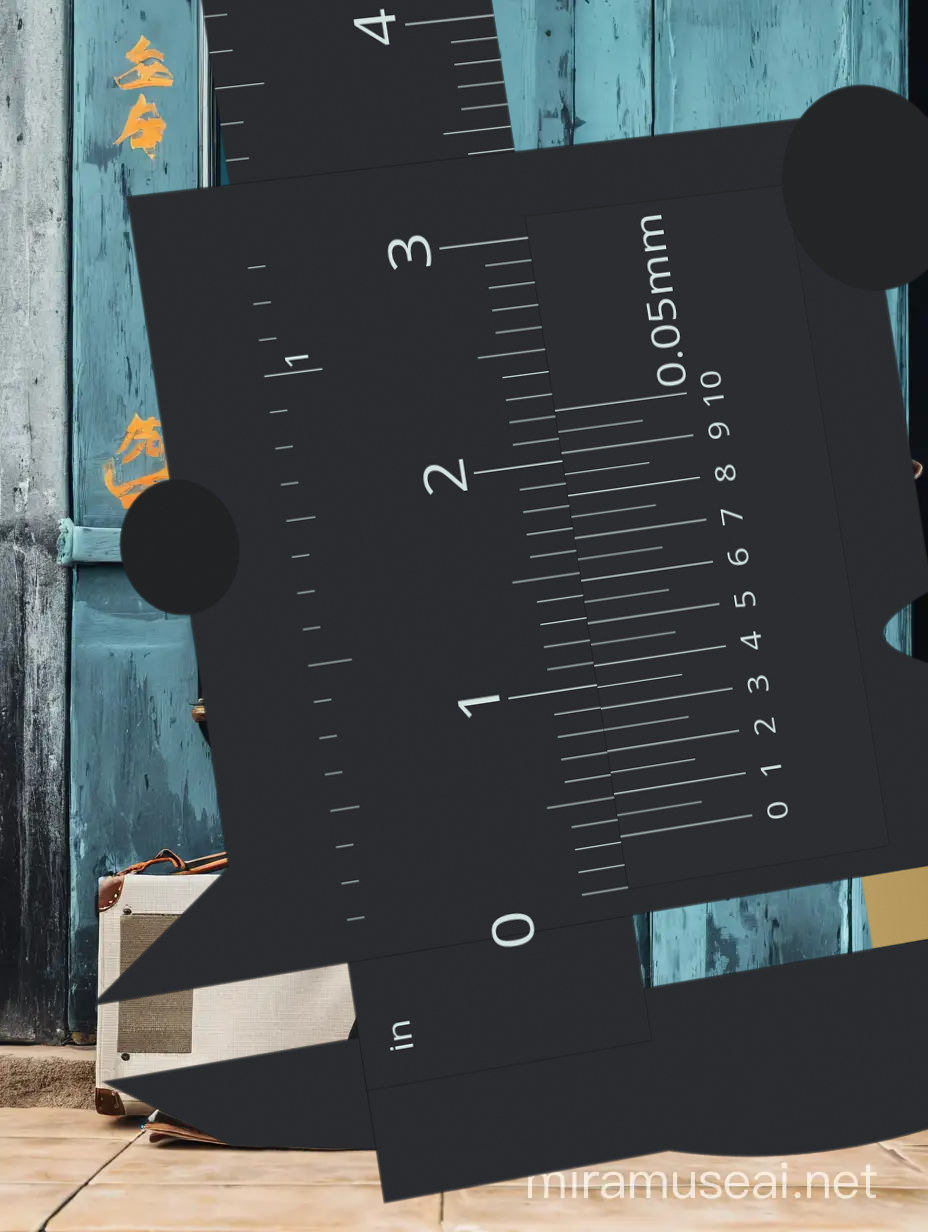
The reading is 3.25 (mm)
